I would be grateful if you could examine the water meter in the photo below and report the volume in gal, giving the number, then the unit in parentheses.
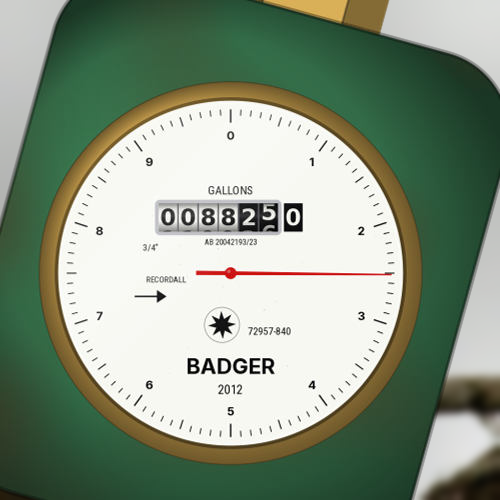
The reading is 88252.5 (gal)
